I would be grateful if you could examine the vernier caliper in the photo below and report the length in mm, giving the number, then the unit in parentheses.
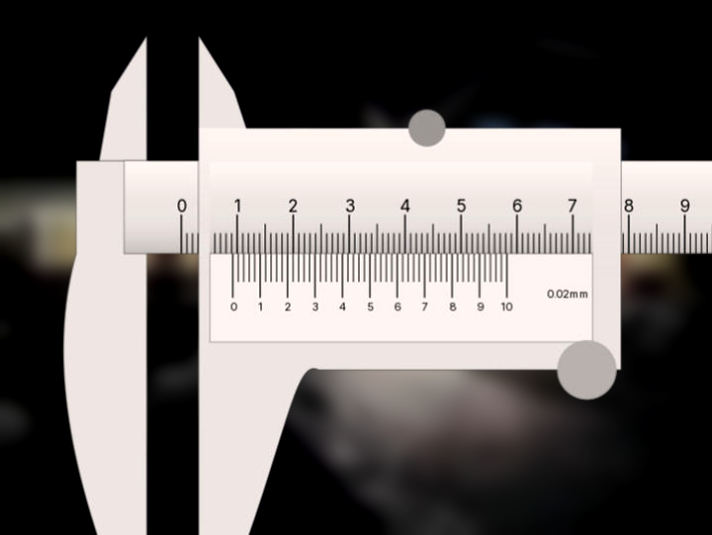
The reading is 9.2 (mm)
